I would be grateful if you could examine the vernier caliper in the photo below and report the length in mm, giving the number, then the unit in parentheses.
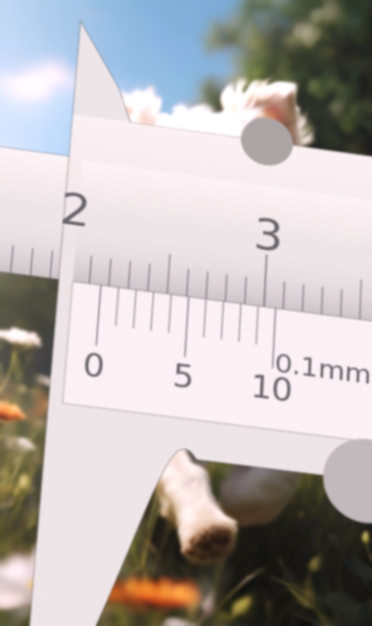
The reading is 21.6 (mm)
